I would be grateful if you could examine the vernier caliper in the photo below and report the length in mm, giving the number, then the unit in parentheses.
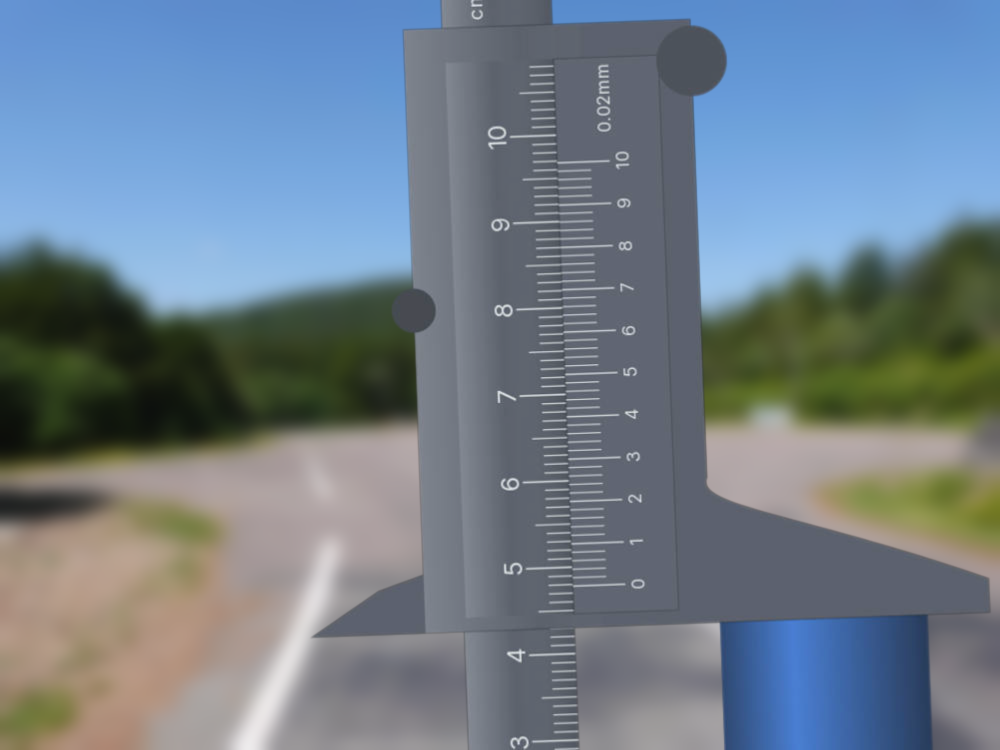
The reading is 47.8 (mm)
